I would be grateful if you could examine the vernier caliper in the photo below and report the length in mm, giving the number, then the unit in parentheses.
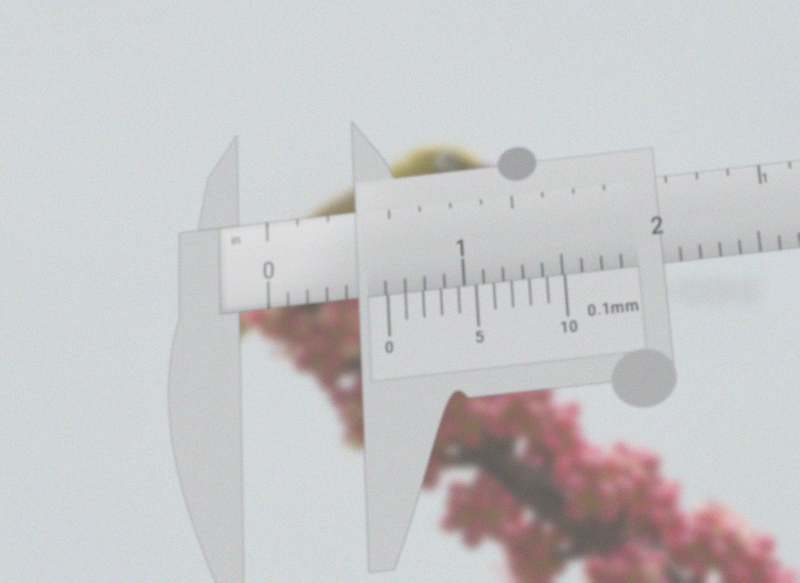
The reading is 6.1 (mm)
